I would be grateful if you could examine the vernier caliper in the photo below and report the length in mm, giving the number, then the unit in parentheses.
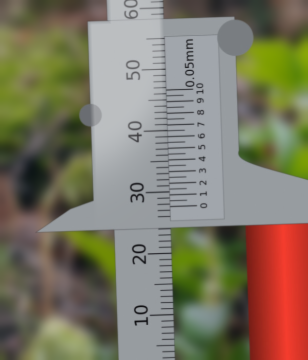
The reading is 27.6 (mm)
